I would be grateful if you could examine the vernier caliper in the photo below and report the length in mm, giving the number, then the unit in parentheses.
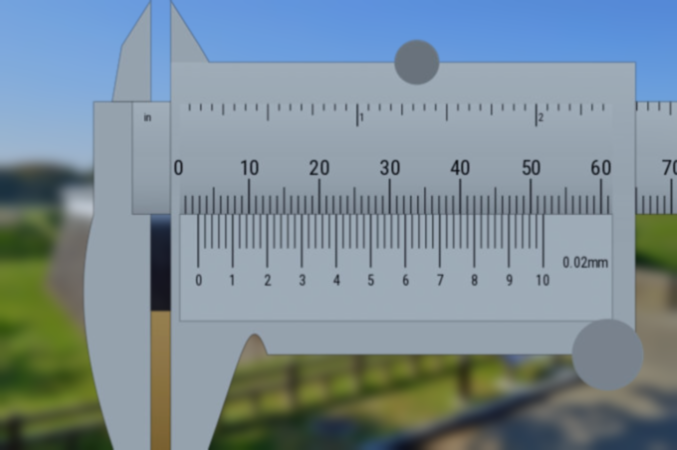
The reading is 2.8 (mm)
